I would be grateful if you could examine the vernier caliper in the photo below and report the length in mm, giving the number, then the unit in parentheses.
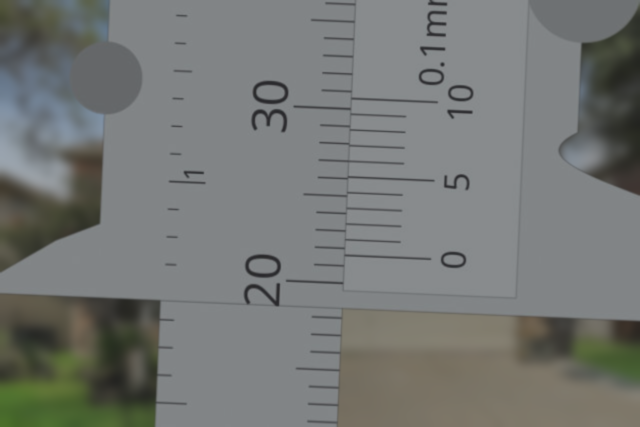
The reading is 21.6 (mm)
